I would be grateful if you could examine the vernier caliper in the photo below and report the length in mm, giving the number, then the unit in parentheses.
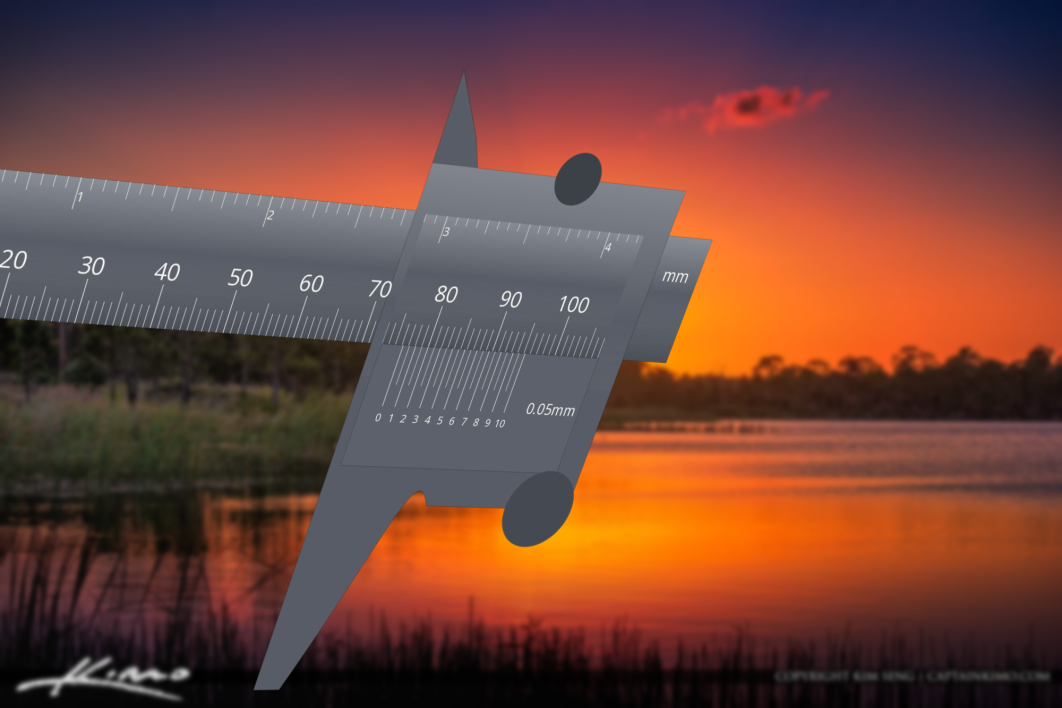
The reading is 76.2 (mm)
